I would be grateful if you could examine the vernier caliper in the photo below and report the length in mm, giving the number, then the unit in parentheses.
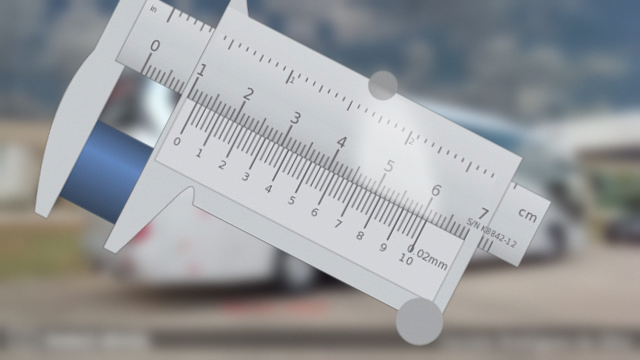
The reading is 12.0 (mm)
